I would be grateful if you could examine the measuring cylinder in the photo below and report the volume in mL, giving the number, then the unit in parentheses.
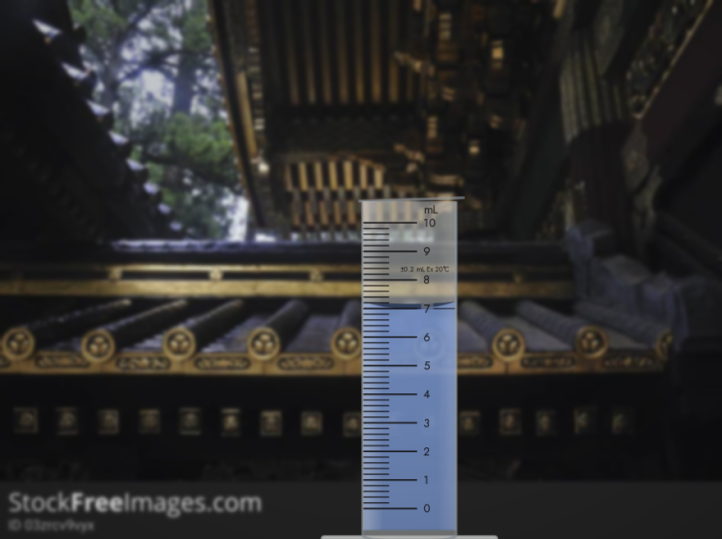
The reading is 7 (mL)
